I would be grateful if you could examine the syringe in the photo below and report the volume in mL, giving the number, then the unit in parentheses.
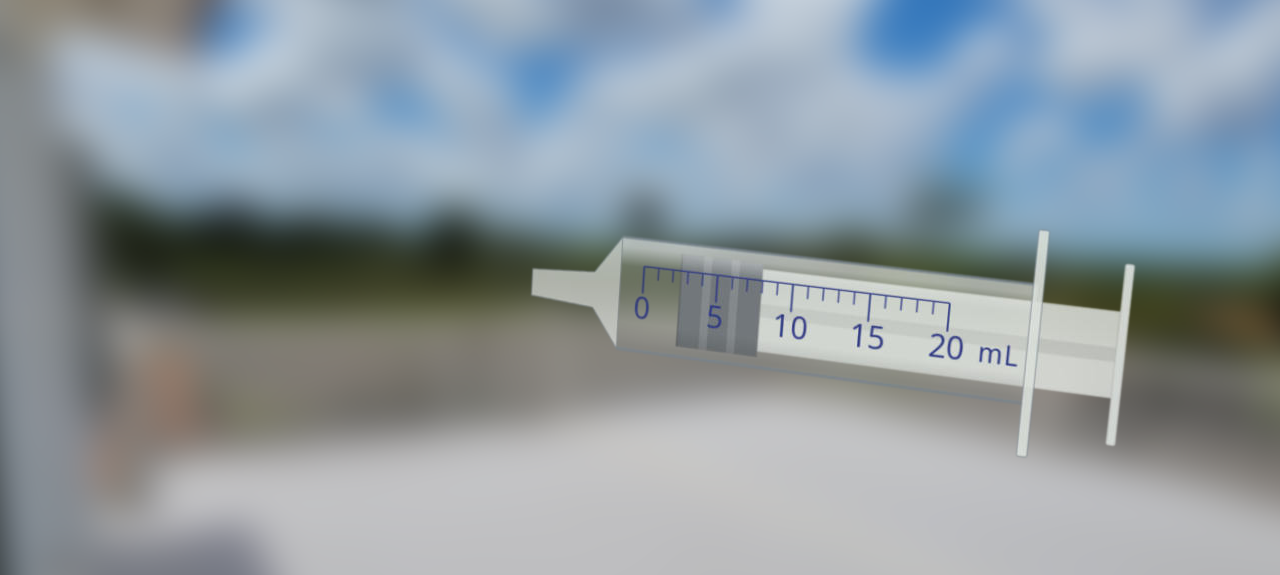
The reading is 2.5 (mL)
